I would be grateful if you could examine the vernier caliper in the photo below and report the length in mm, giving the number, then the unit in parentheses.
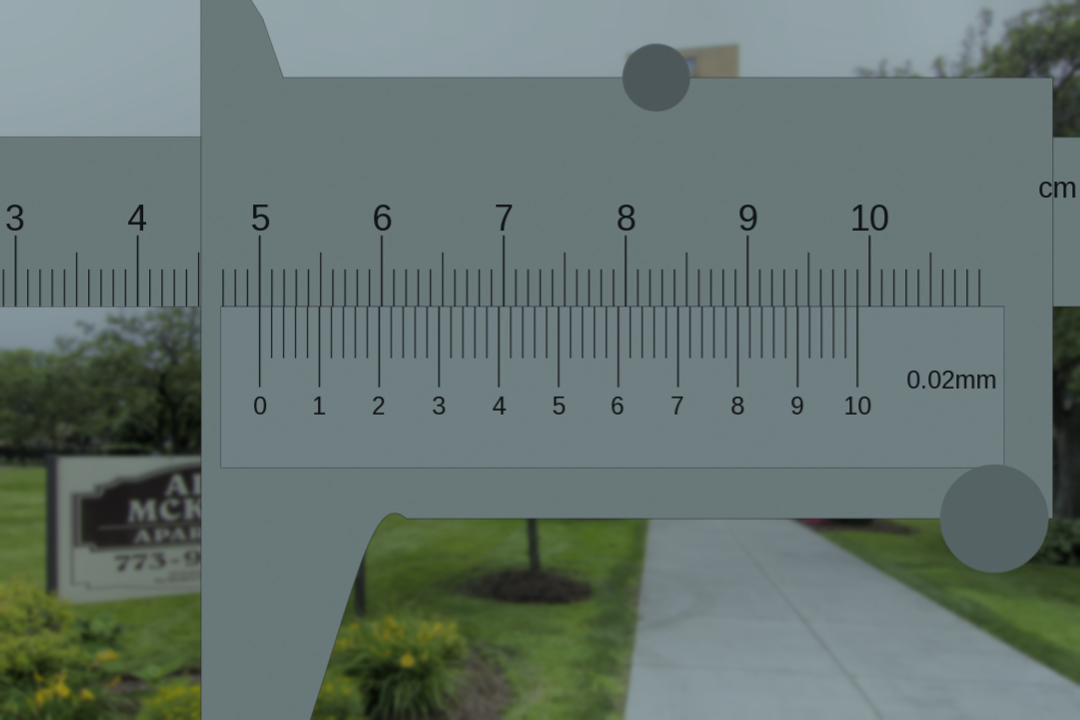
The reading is 50.0 (mm)
